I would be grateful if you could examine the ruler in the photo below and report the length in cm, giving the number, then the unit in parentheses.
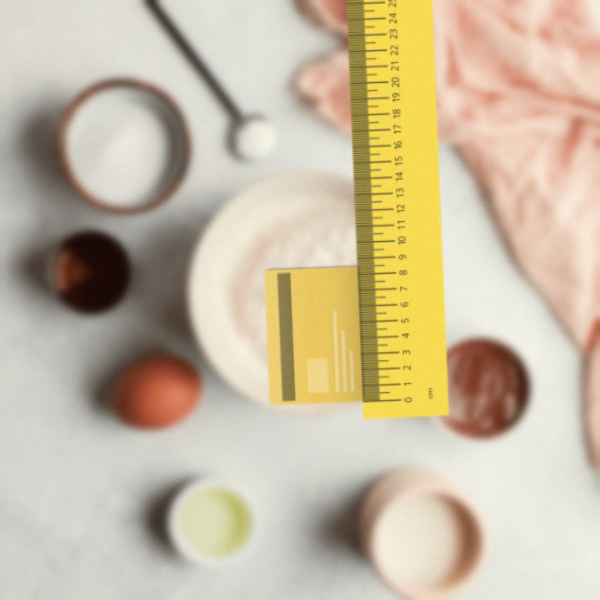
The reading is 8.5 (cm)
